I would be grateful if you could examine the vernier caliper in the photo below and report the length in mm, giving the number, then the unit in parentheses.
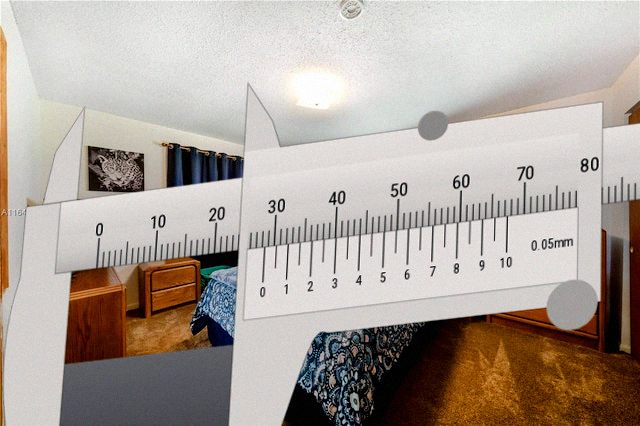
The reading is 28.4 (mm)
